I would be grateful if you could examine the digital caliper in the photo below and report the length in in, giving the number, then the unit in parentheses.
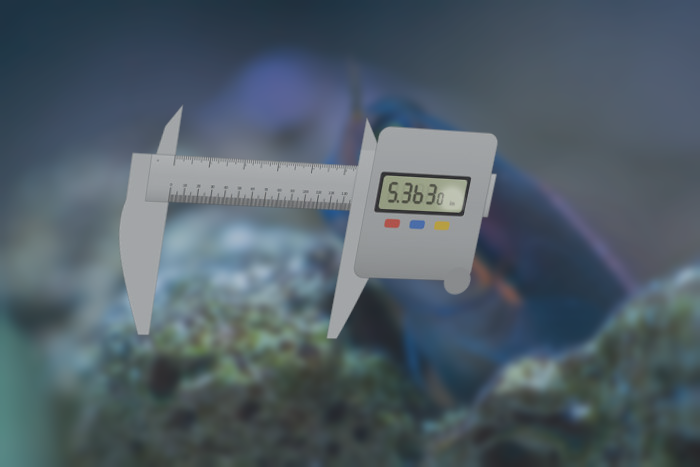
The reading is 5.3630 (in)
